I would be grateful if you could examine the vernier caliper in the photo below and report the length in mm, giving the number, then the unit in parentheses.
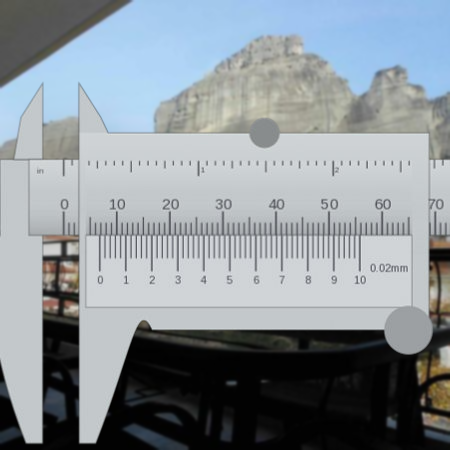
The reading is 6.8 (mm)
